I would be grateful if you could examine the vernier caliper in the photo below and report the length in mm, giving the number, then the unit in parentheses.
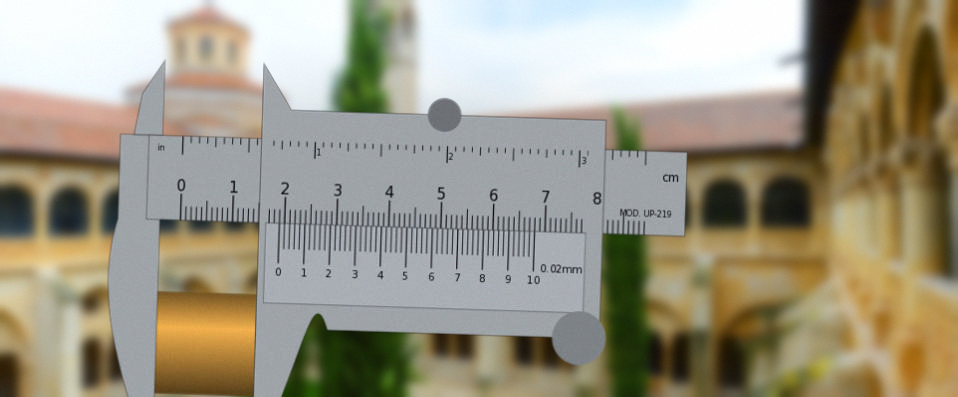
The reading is 19.0 (mm)
